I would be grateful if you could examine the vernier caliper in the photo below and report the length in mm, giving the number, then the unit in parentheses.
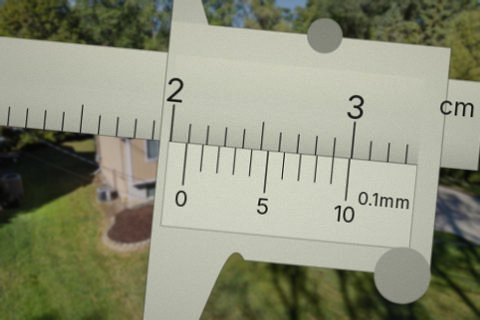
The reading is 20.9 (mm)
